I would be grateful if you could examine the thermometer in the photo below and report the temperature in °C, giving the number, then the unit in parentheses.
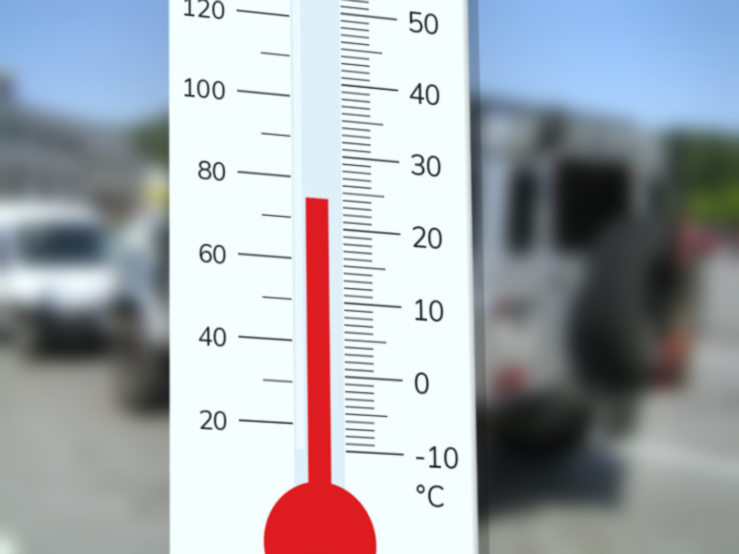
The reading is 24 (°C)
